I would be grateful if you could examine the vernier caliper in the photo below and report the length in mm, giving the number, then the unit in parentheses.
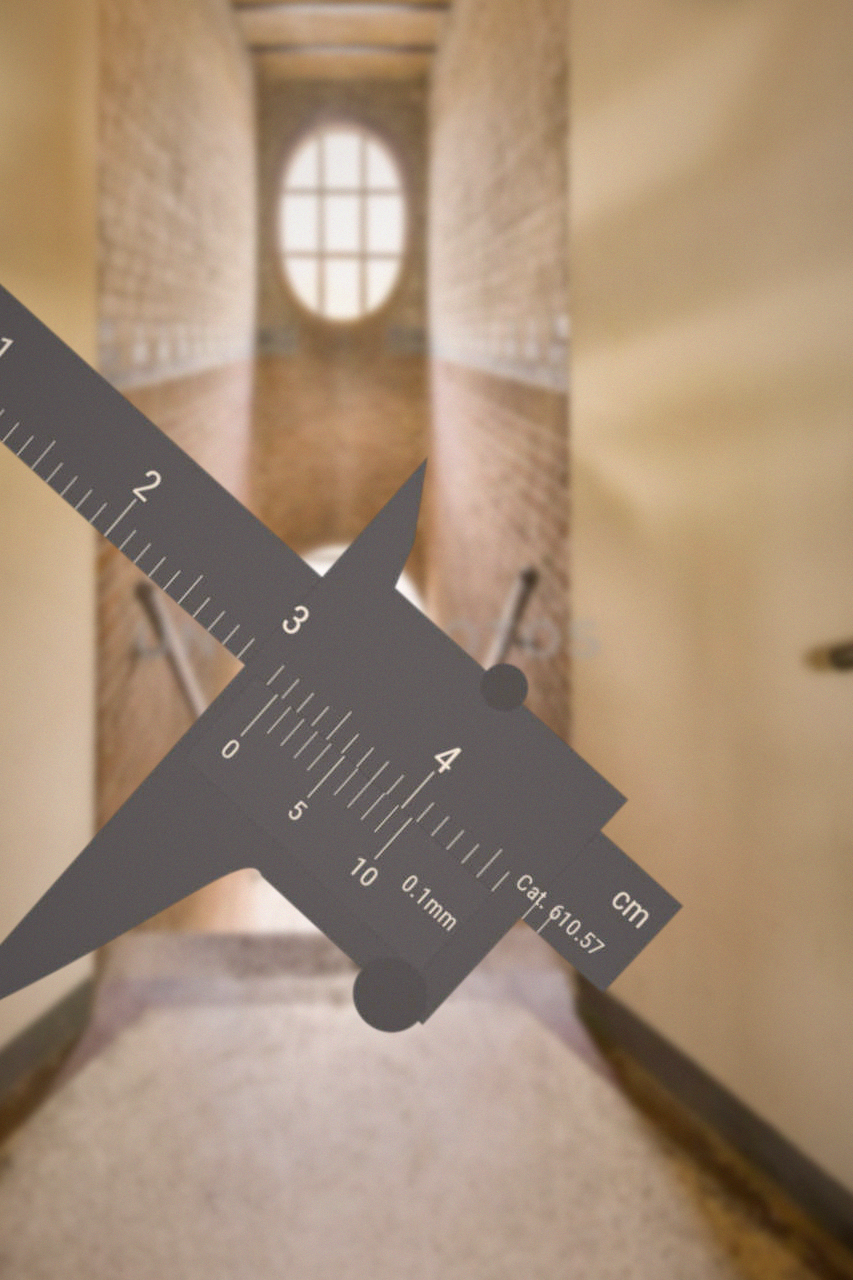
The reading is 31.7 (mm)
